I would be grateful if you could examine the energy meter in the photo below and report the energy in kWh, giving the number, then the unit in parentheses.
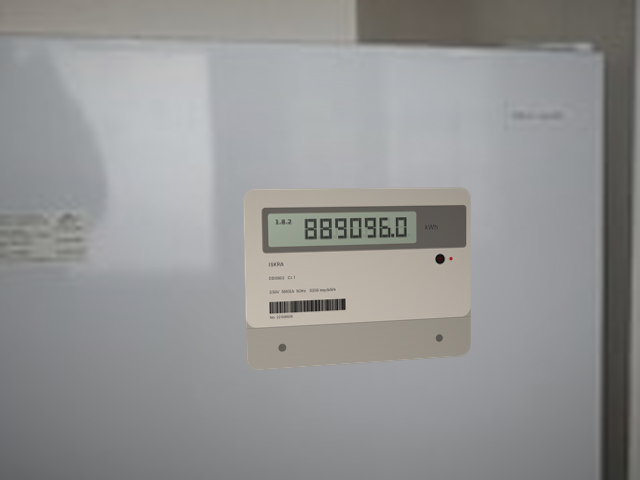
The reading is 889096.0 (kWh)
